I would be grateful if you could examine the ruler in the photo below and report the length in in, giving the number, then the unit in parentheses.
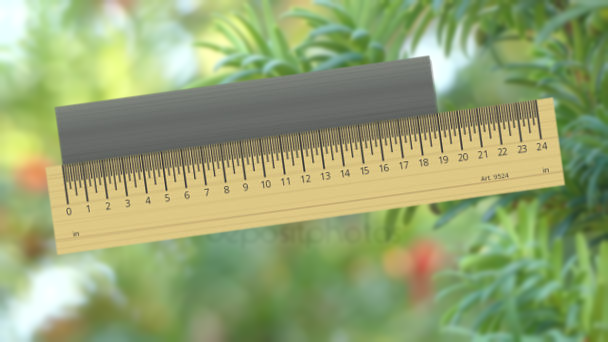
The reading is 19 (in)
